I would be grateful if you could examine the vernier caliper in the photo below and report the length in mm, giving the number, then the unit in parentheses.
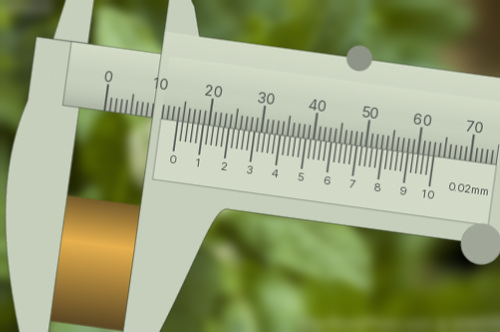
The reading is 14.0 (mm)
